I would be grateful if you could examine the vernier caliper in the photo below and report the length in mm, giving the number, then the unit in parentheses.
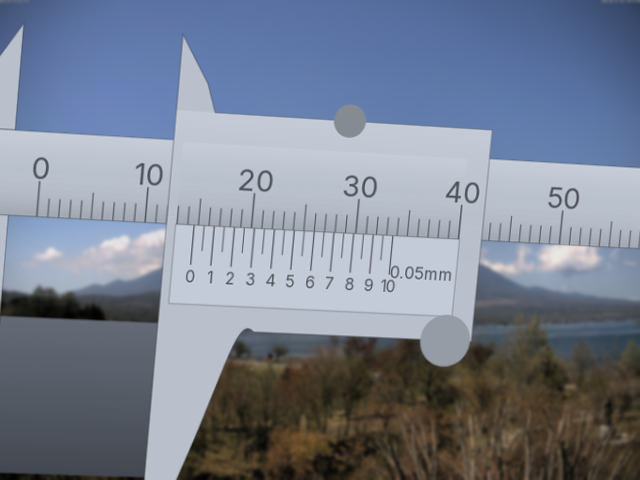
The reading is 14.6 (mm)
